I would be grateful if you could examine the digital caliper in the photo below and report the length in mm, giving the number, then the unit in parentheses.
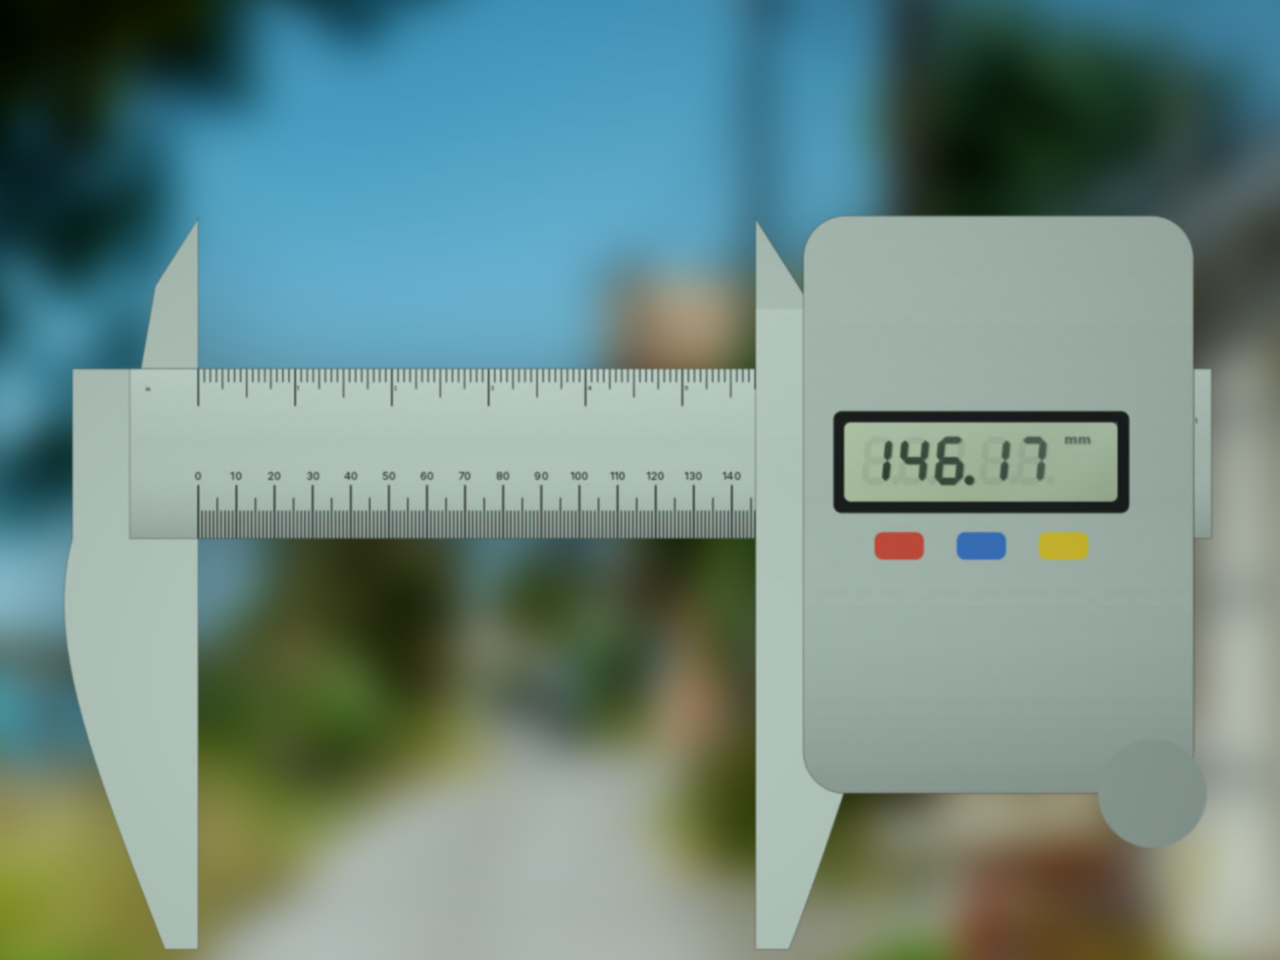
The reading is 146.17 (mm)
